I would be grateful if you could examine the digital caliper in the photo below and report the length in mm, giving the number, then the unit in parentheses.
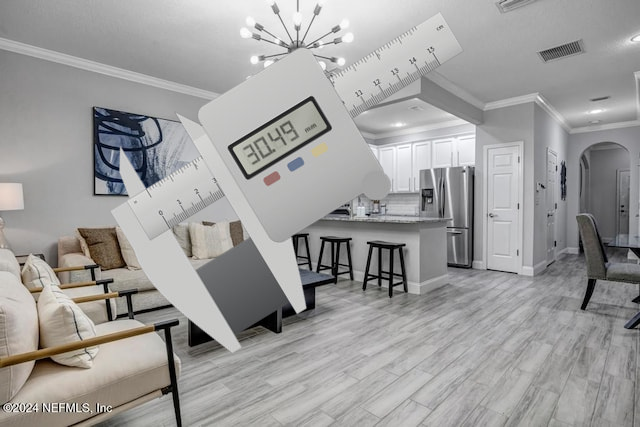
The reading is 30.49 (mm)
